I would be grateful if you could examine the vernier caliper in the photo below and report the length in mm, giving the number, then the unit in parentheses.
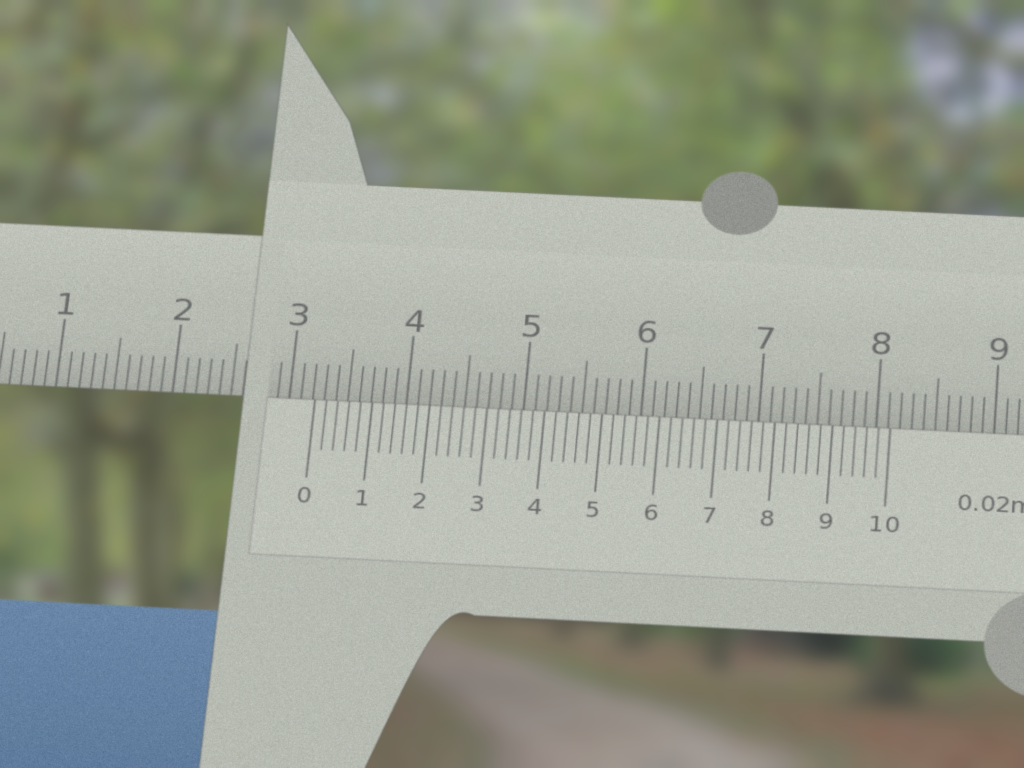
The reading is 32.2 (mm)
